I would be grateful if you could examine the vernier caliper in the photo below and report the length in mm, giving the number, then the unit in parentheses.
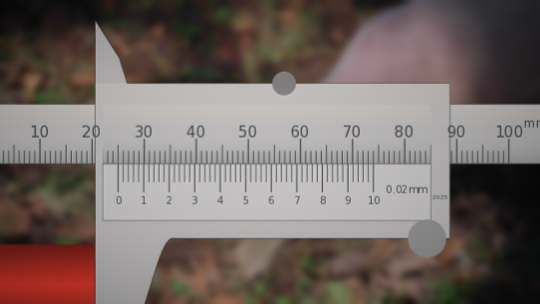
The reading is 25.0 (mm)
